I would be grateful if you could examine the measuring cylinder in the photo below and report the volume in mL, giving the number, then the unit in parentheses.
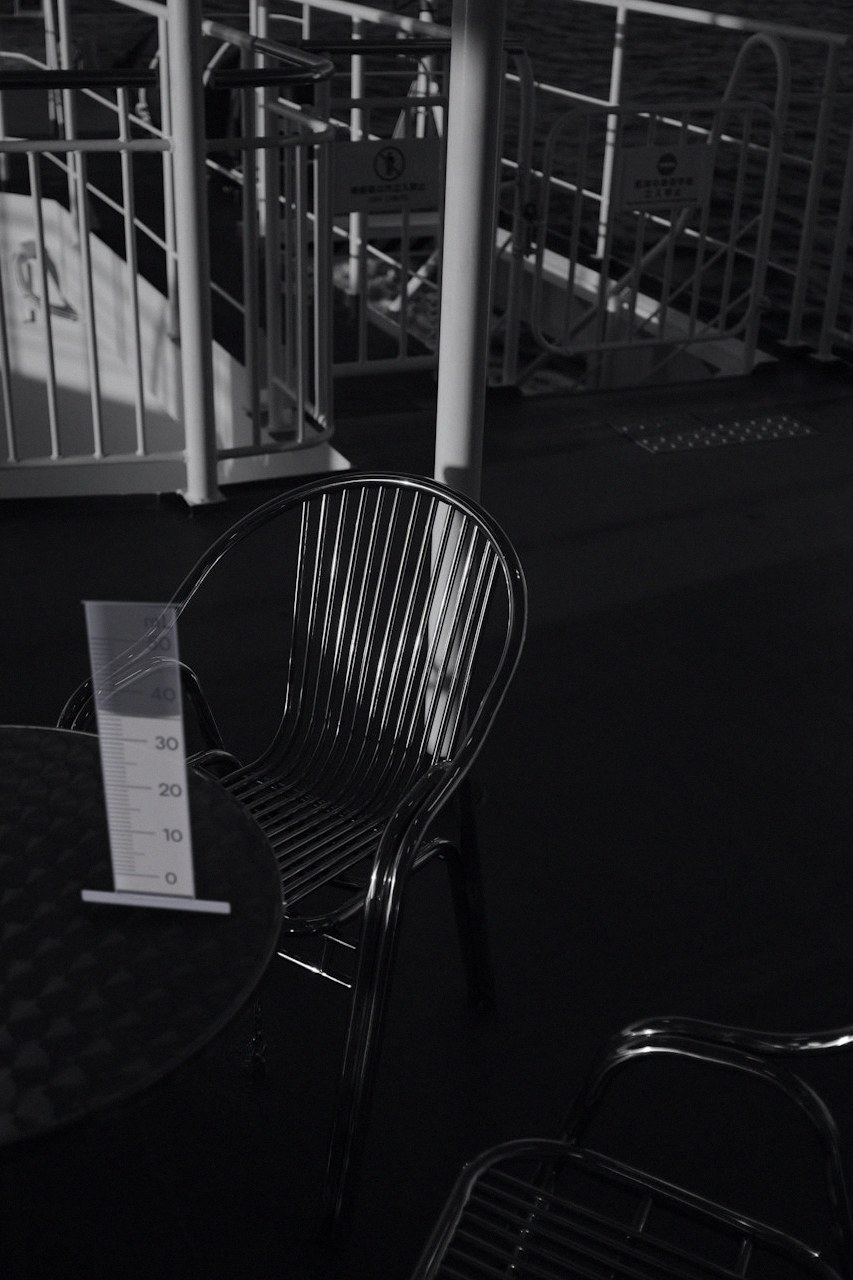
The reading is 35 (mL)
